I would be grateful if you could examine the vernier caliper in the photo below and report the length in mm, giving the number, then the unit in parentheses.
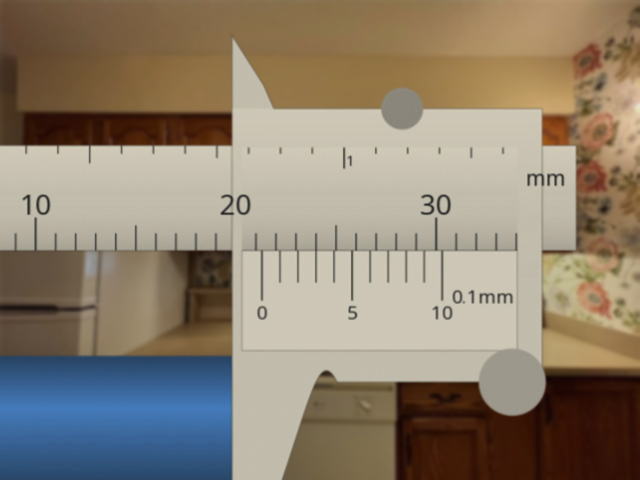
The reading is 21.3 (mm)
